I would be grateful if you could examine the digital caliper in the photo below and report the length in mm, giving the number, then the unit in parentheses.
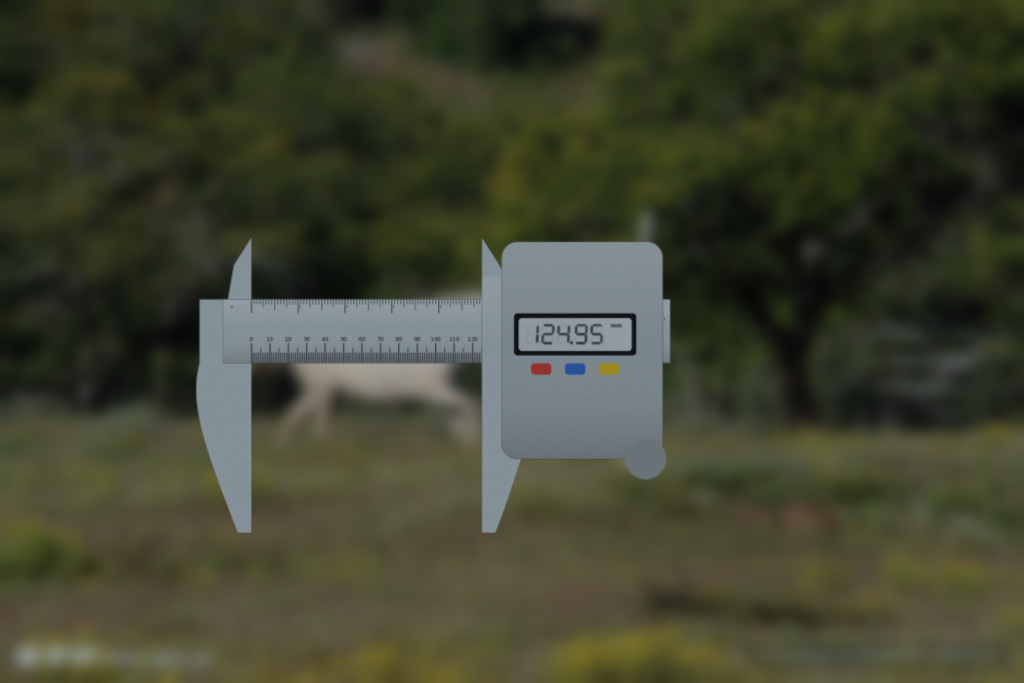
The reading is 124.95 (mm)
